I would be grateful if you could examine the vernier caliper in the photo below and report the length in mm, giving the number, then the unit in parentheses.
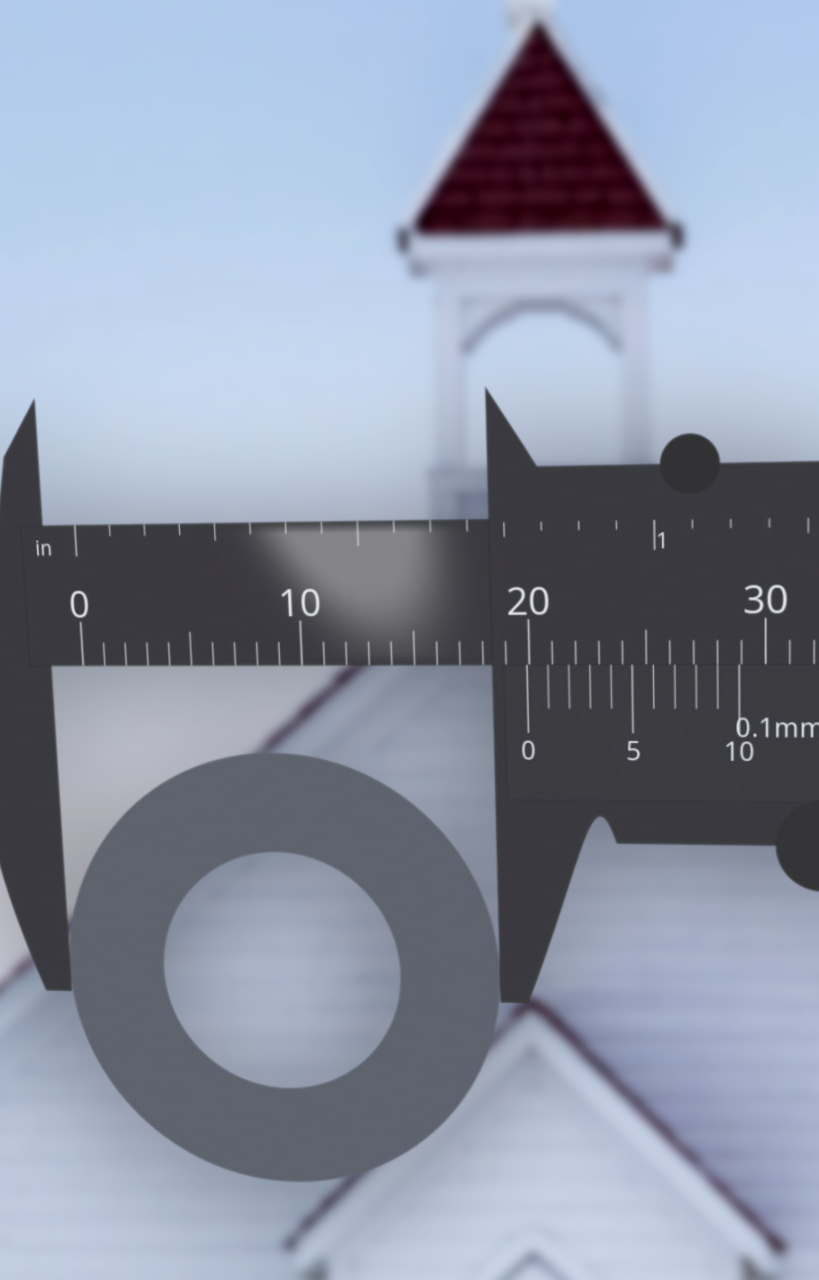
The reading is 19.9 (mm)
